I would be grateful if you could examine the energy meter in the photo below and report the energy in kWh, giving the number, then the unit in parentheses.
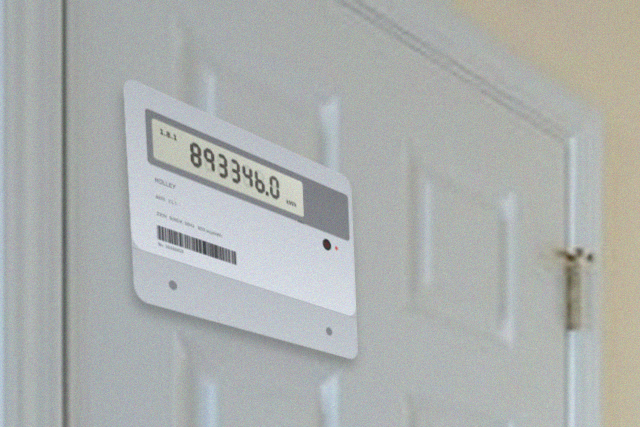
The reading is 893346.0 (kWh)
